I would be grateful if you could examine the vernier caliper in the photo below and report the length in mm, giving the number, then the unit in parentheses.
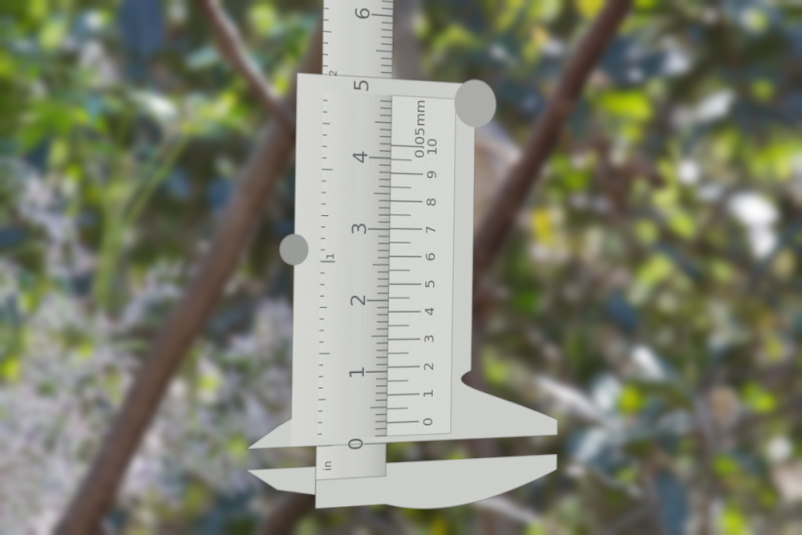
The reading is 2.8 (mm)
